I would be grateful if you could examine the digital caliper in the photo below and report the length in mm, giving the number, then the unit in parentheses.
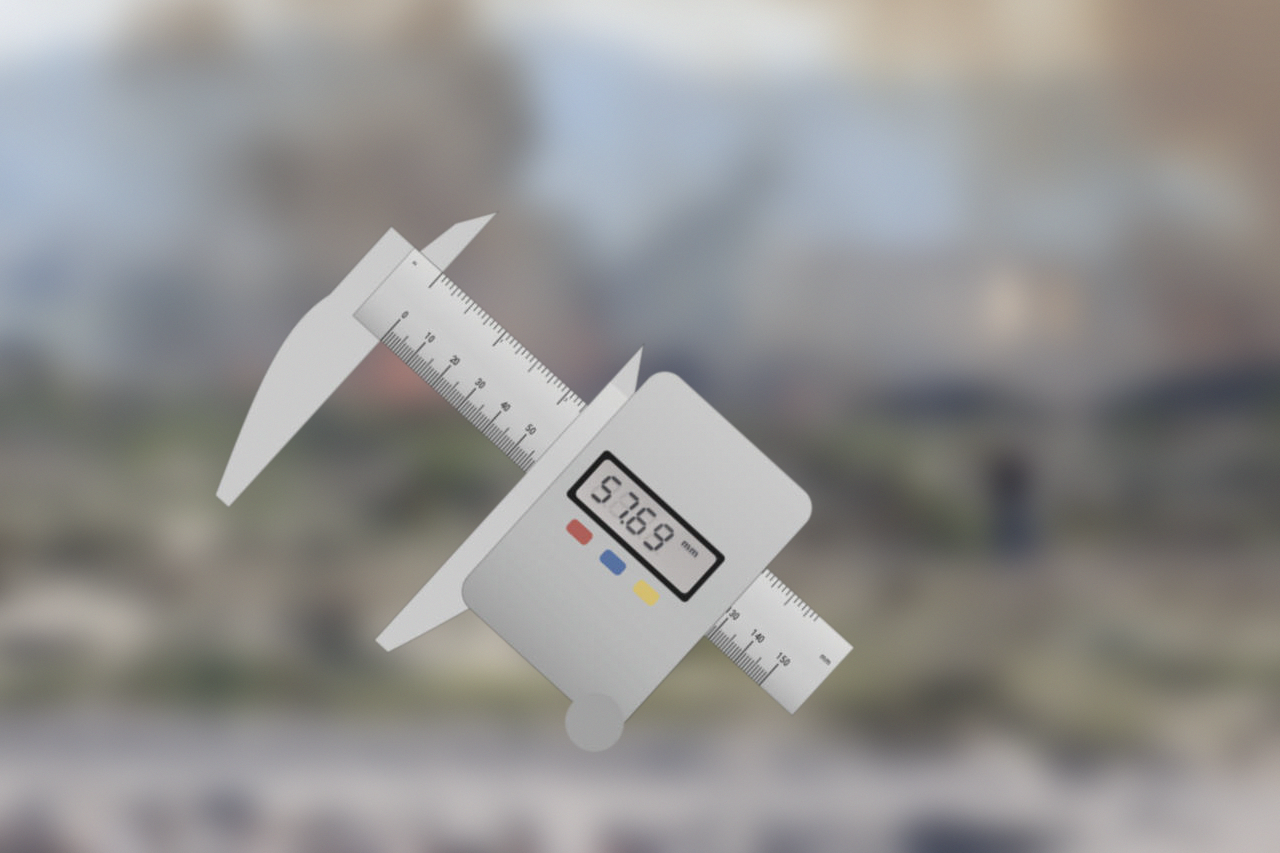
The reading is 57.69 (mm)
